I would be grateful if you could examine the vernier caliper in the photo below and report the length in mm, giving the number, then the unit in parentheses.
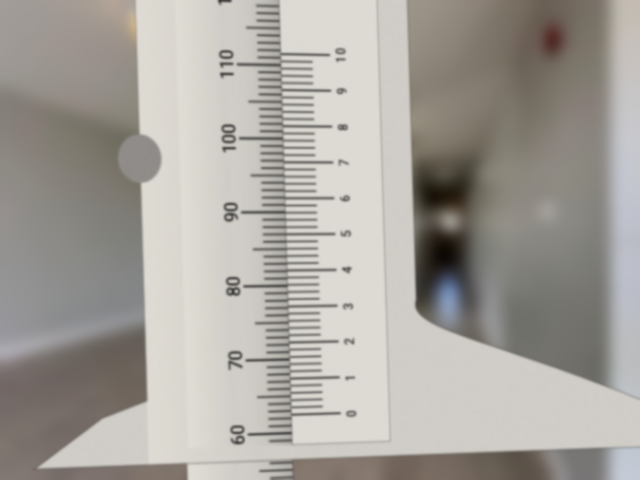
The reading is 62.5 (mm)
